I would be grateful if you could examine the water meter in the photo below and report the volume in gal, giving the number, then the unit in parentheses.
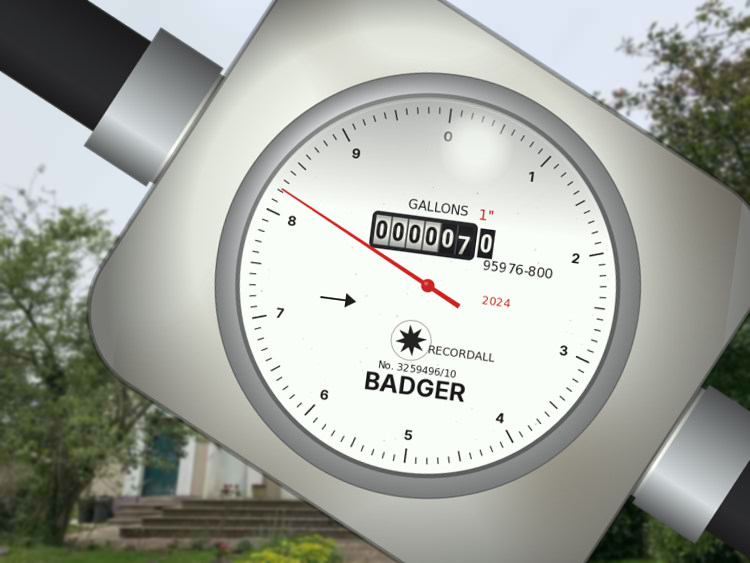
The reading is 68.2 (gal)
